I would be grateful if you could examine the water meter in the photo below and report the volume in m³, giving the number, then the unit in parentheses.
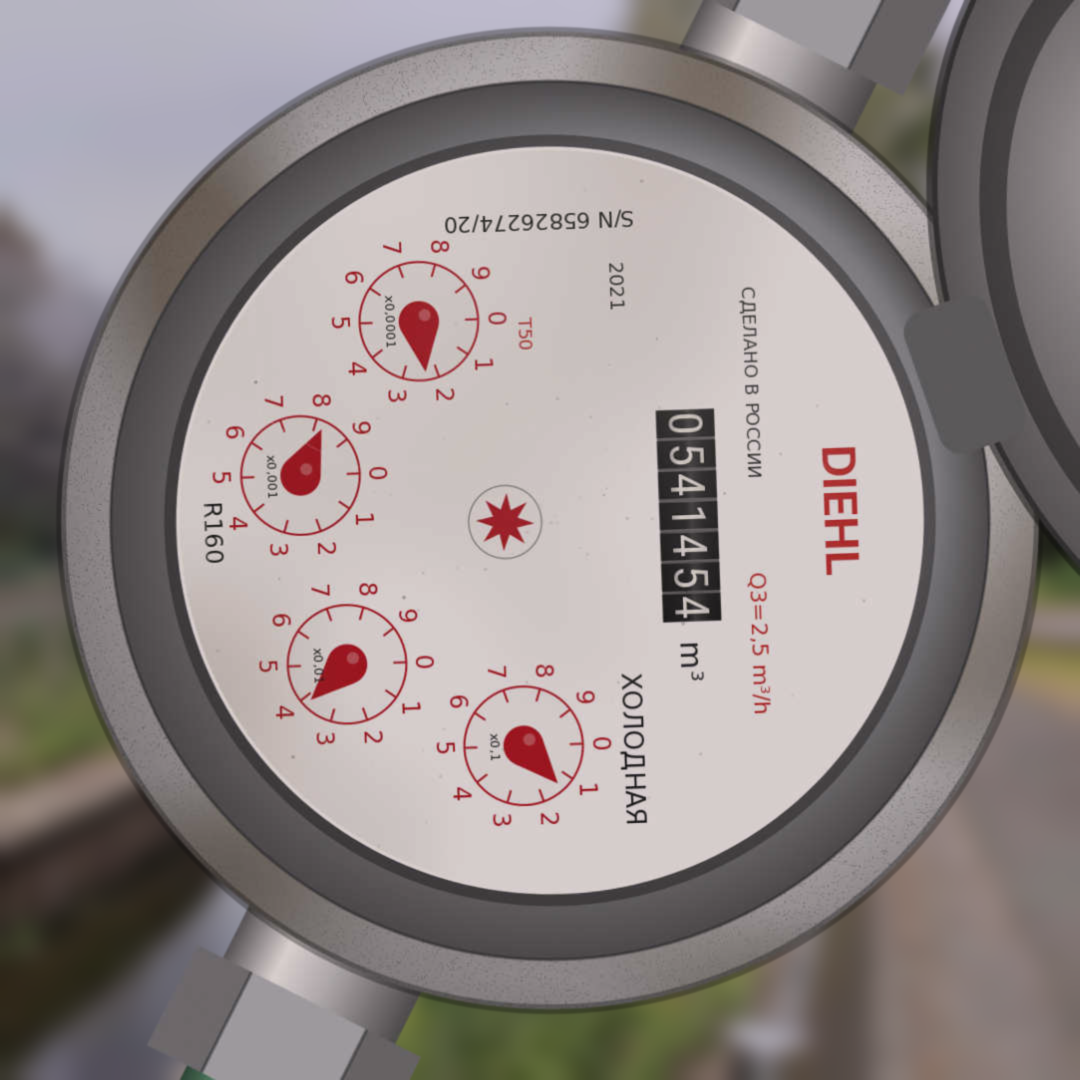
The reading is 541454.1382 (m³)
